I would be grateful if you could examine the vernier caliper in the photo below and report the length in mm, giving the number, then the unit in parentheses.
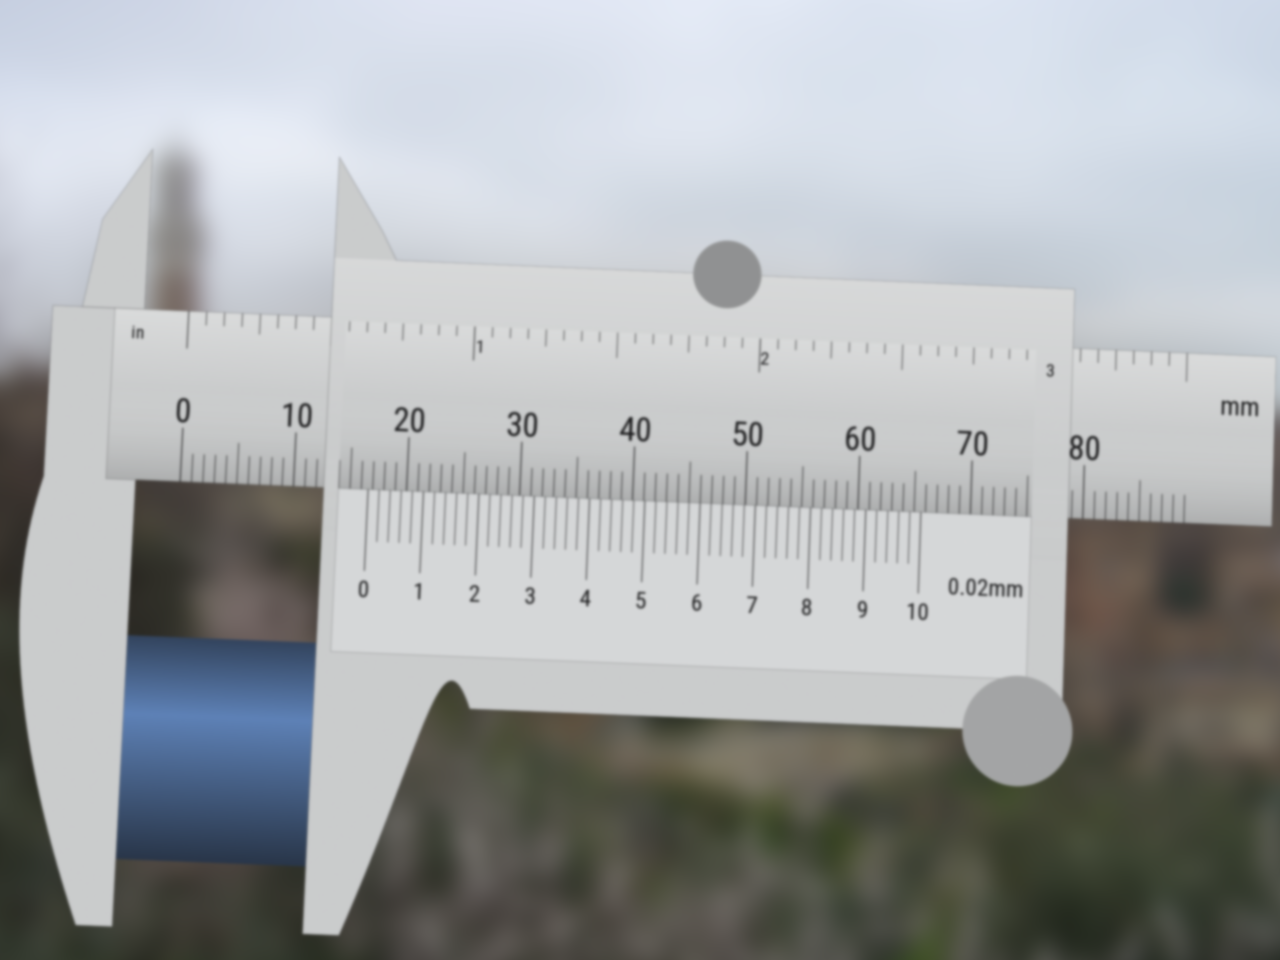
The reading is 16.6 (mm)
